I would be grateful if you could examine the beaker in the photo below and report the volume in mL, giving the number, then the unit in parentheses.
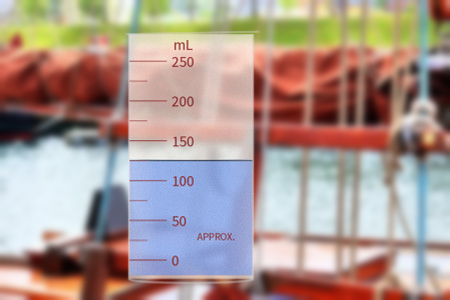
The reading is 125 (mL)
